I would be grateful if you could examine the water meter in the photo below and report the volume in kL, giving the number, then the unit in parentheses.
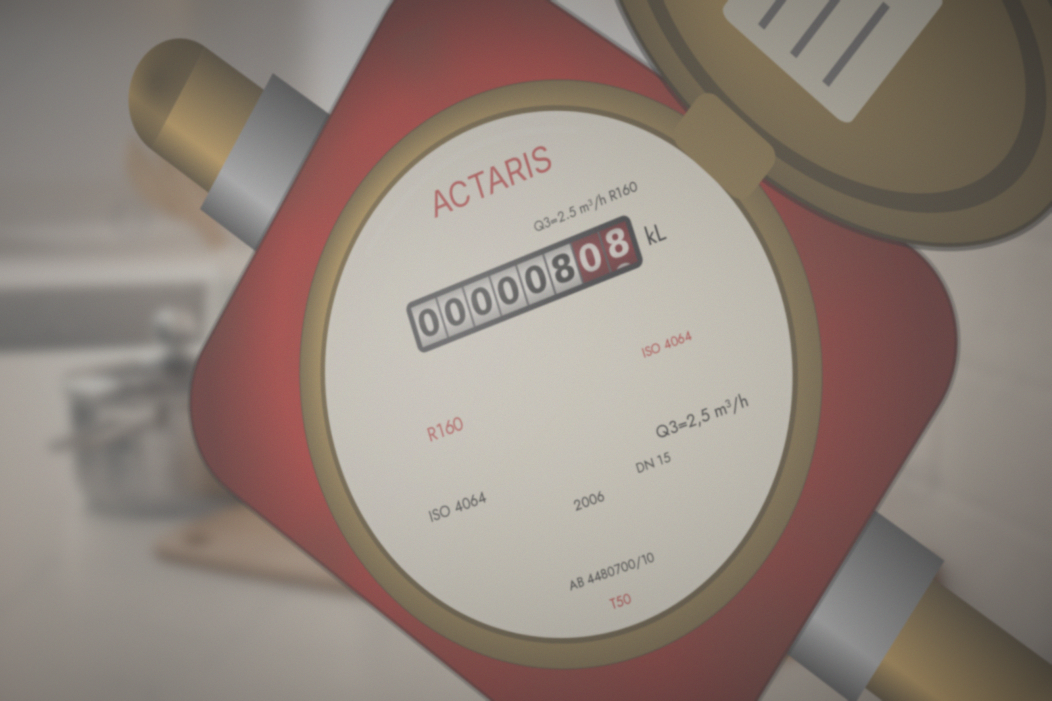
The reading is 8.08 (kL)
